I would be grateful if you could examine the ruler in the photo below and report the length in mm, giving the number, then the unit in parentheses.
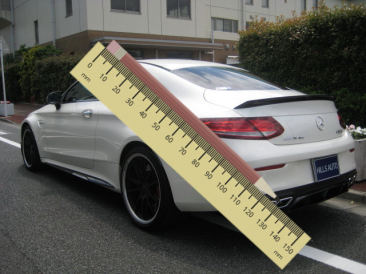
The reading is 130 (mm)
